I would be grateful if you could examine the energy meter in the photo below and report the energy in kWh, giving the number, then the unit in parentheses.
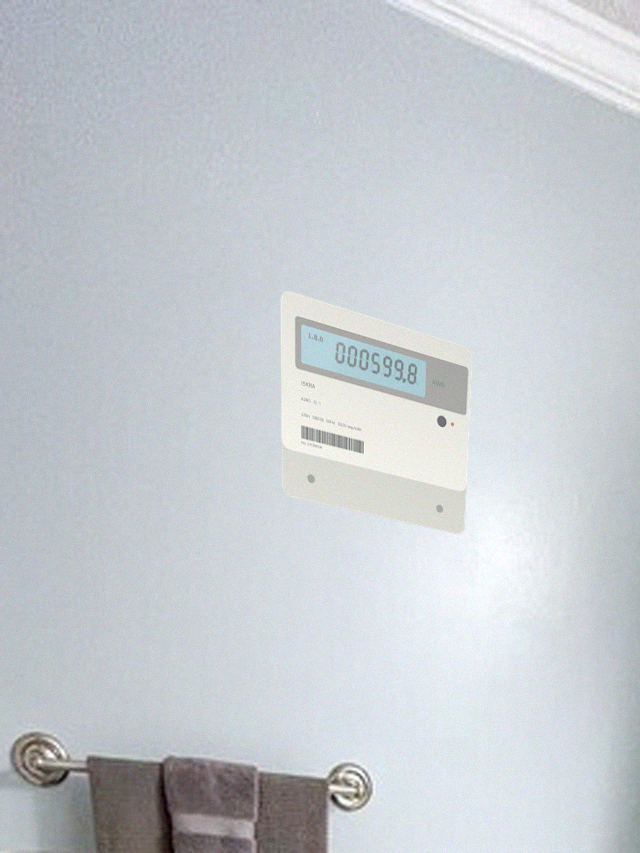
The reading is 599.8 (kWh)
